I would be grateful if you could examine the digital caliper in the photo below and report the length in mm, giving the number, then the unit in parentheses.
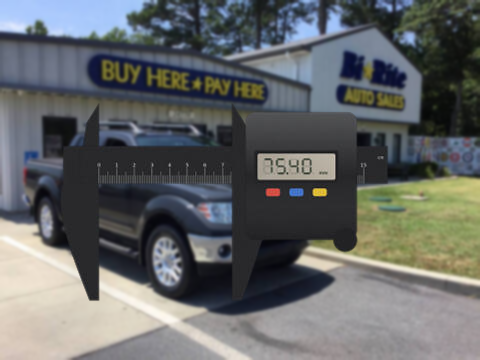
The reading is 75.40 (mm)
